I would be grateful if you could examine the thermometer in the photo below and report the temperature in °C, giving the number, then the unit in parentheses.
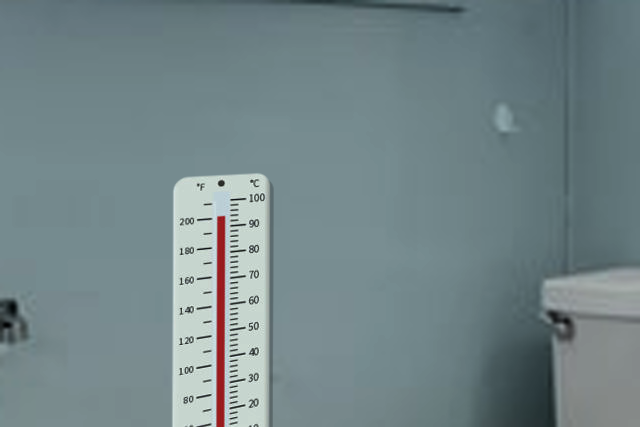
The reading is 94 (°C)
